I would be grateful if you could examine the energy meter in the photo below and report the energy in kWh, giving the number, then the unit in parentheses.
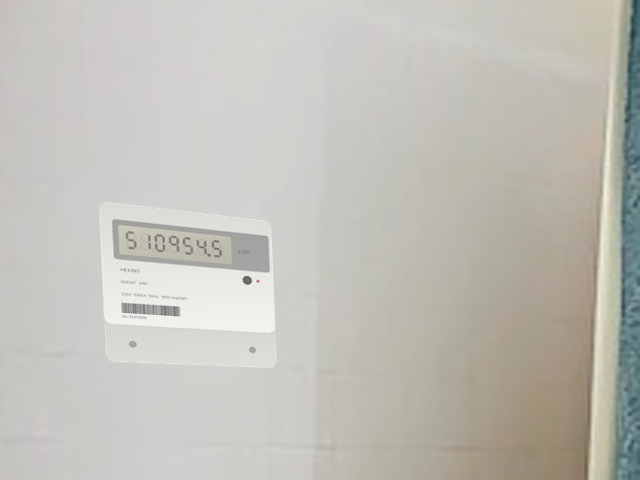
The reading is 510954.5 (kWh)
